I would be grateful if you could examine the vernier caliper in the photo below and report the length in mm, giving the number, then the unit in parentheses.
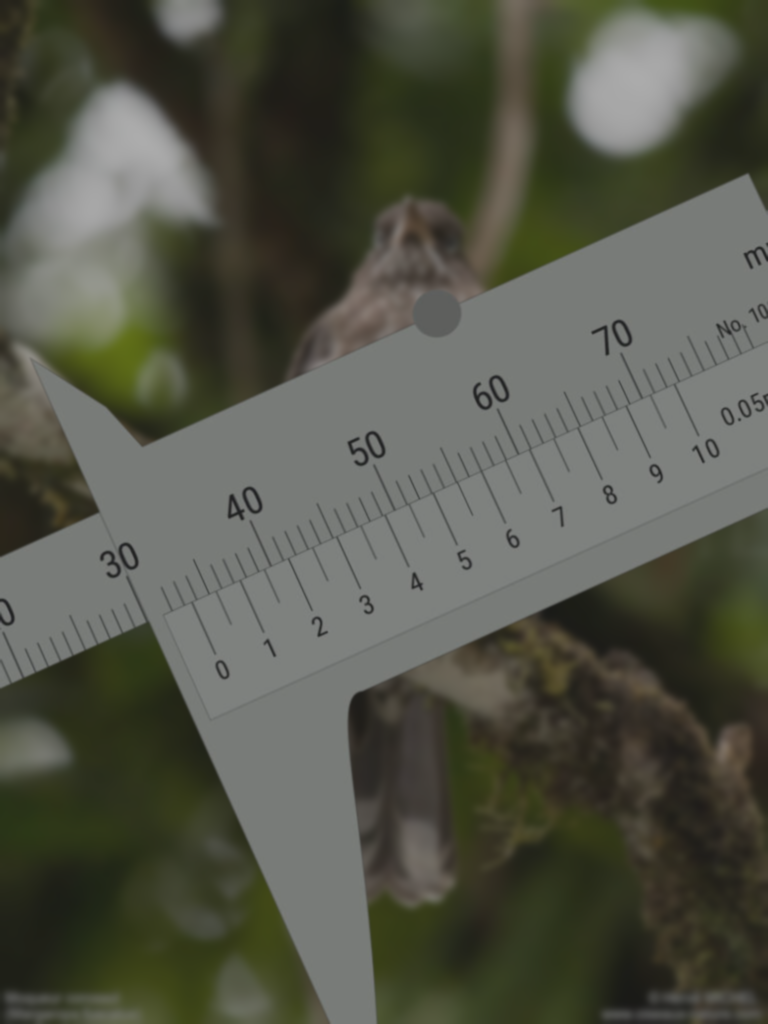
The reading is 33.6 (mm)
